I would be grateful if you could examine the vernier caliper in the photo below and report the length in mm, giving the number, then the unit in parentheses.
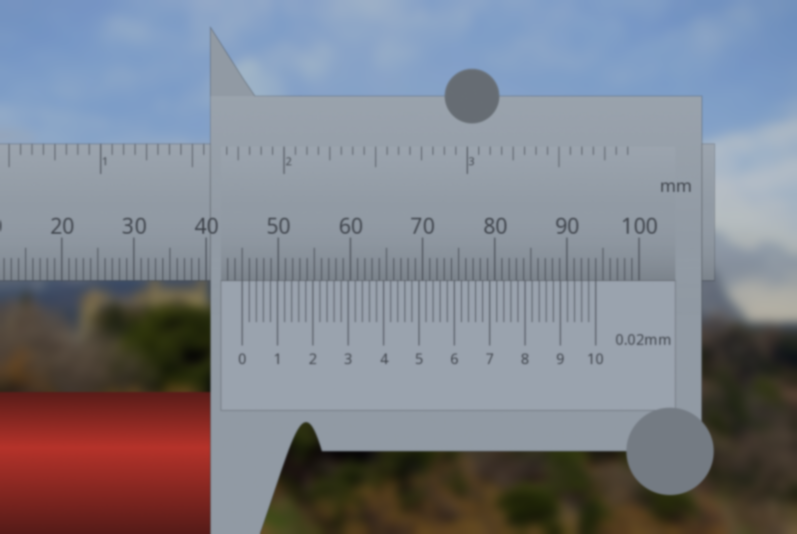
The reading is 45.0 (mm)
